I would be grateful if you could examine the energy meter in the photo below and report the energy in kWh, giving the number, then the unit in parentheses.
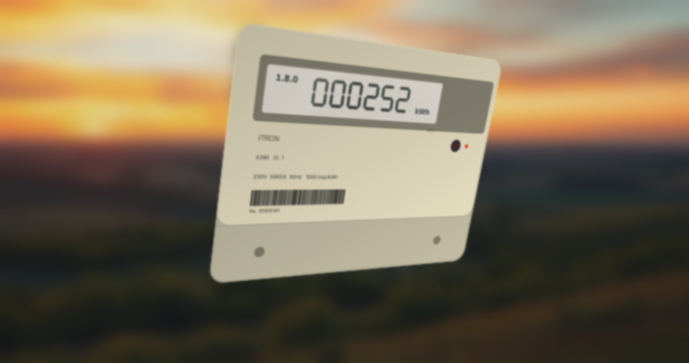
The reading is 252 (kWh)
